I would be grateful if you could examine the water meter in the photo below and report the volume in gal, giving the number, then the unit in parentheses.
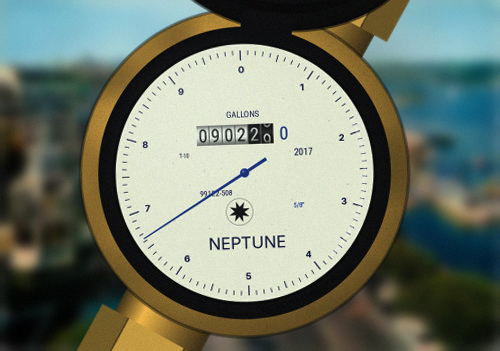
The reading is 902286.6 (gal)
